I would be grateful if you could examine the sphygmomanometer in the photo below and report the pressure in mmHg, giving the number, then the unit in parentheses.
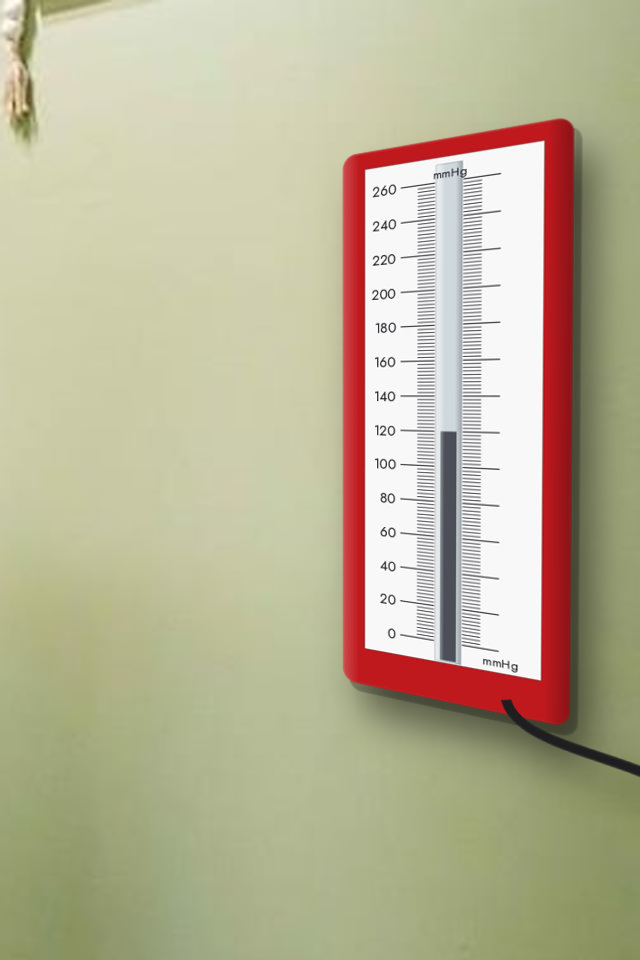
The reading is 120 (mmHg)
